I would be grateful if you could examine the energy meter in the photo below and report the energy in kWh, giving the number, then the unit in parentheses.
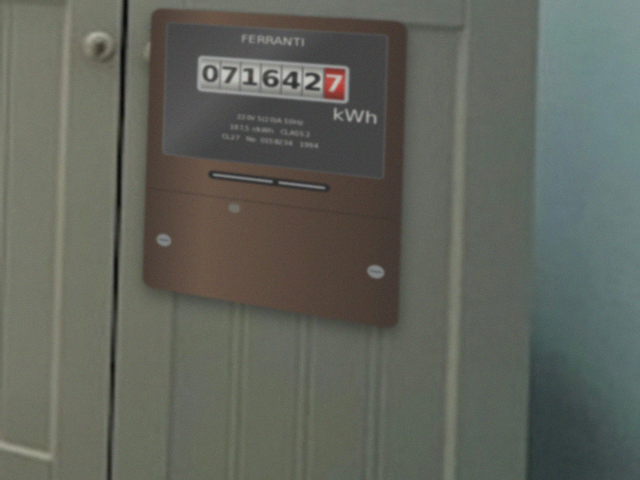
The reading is 71642.7 (kWh)
